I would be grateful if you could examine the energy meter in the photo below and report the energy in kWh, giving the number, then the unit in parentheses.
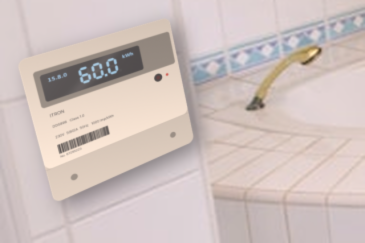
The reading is 60.0 (kWh)
